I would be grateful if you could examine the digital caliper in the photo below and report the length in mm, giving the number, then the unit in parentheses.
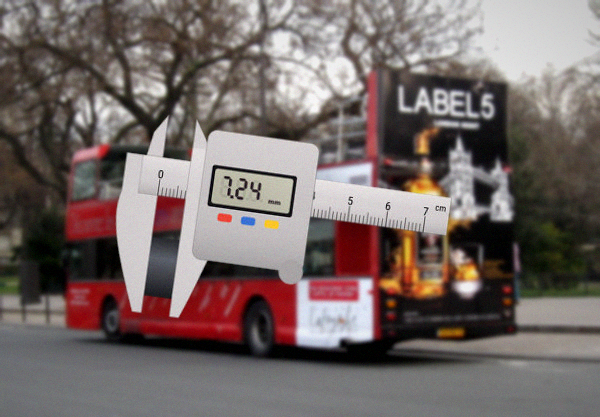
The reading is 7.24 (mm)
